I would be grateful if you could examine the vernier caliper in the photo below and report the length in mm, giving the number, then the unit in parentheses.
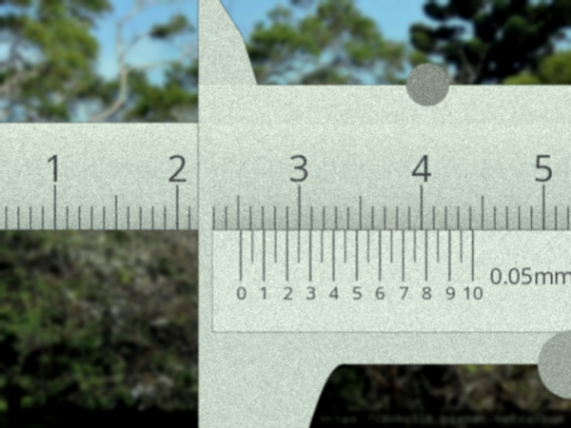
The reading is 25.2 (mm)
